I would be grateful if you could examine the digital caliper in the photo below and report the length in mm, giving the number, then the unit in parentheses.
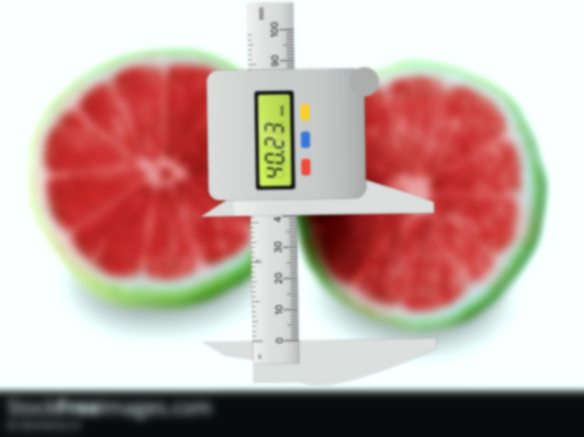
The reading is 40.23 (mm)
